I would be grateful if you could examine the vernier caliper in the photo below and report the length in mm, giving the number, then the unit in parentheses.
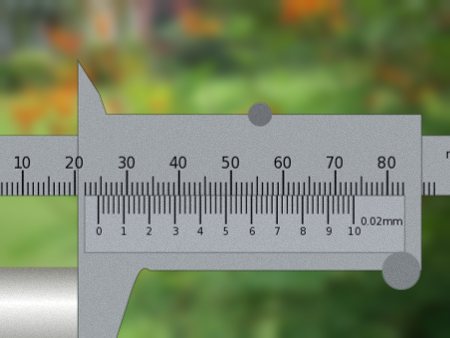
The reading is 24.5 (mm)
